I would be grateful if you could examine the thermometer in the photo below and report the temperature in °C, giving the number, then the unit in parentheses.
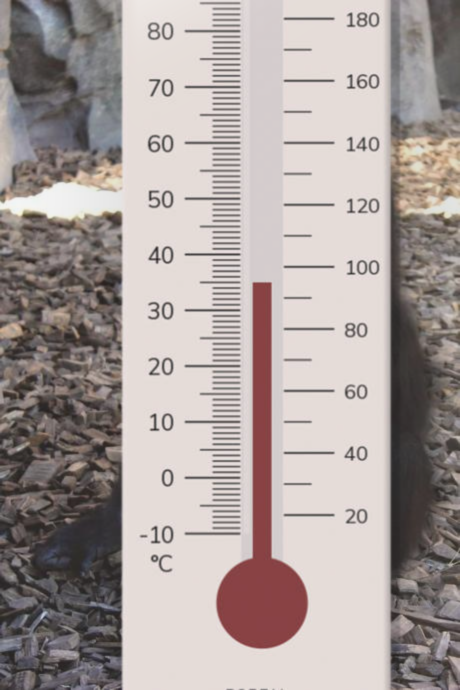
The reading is 35 (°C)
